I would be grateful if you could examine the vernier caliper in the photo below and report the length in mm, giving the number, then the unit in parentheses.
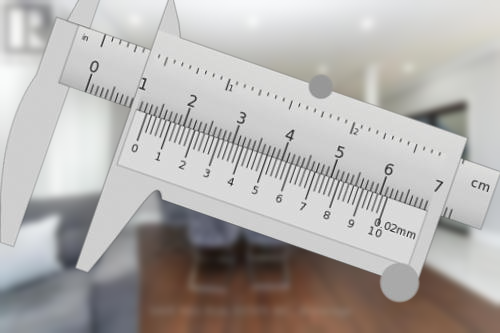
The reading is 12.5 (mm)
